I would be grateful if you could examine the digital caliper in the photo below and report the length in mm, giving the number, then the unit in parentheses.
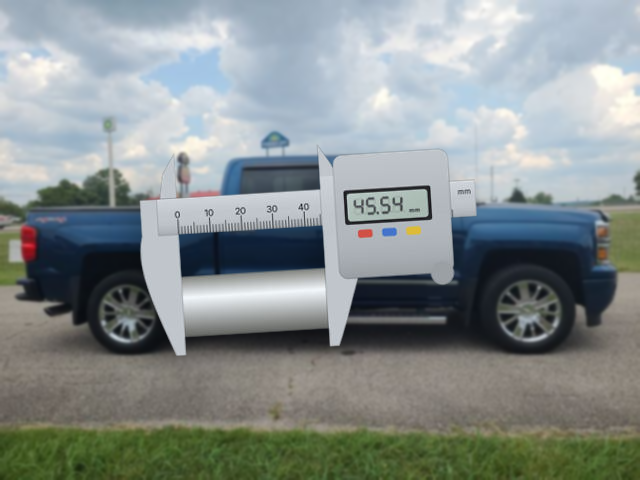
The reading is 45.54 (mm)
